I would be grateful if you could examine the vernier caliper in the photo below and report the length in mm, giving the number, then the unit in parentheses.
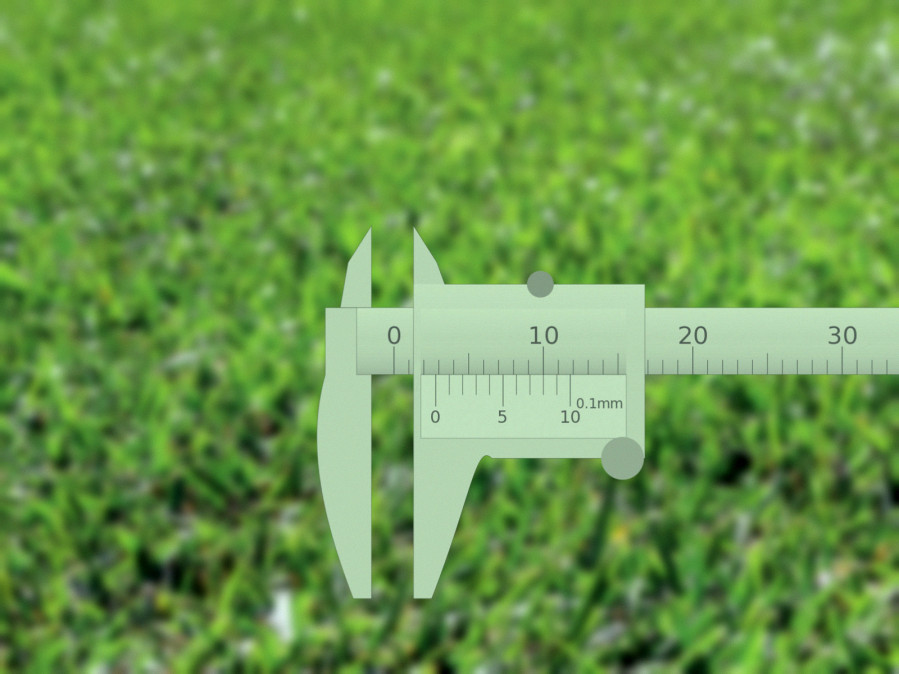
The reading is 2.8 (mm)
